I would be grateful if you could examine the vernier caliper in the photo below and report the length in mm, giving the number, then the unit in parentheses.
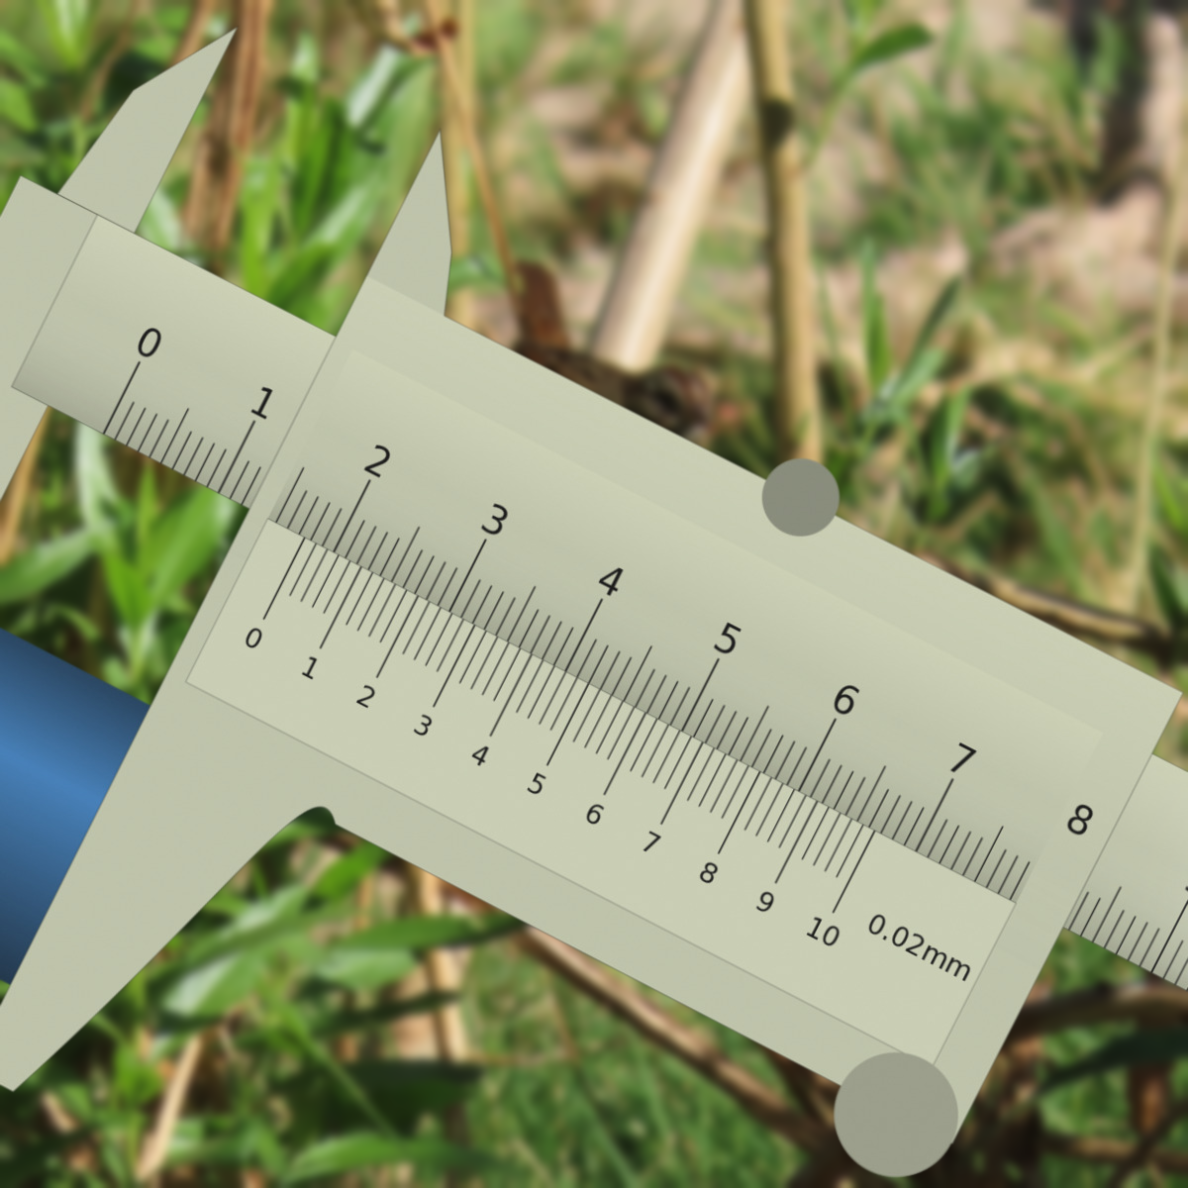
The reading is 17.5 (mm)
